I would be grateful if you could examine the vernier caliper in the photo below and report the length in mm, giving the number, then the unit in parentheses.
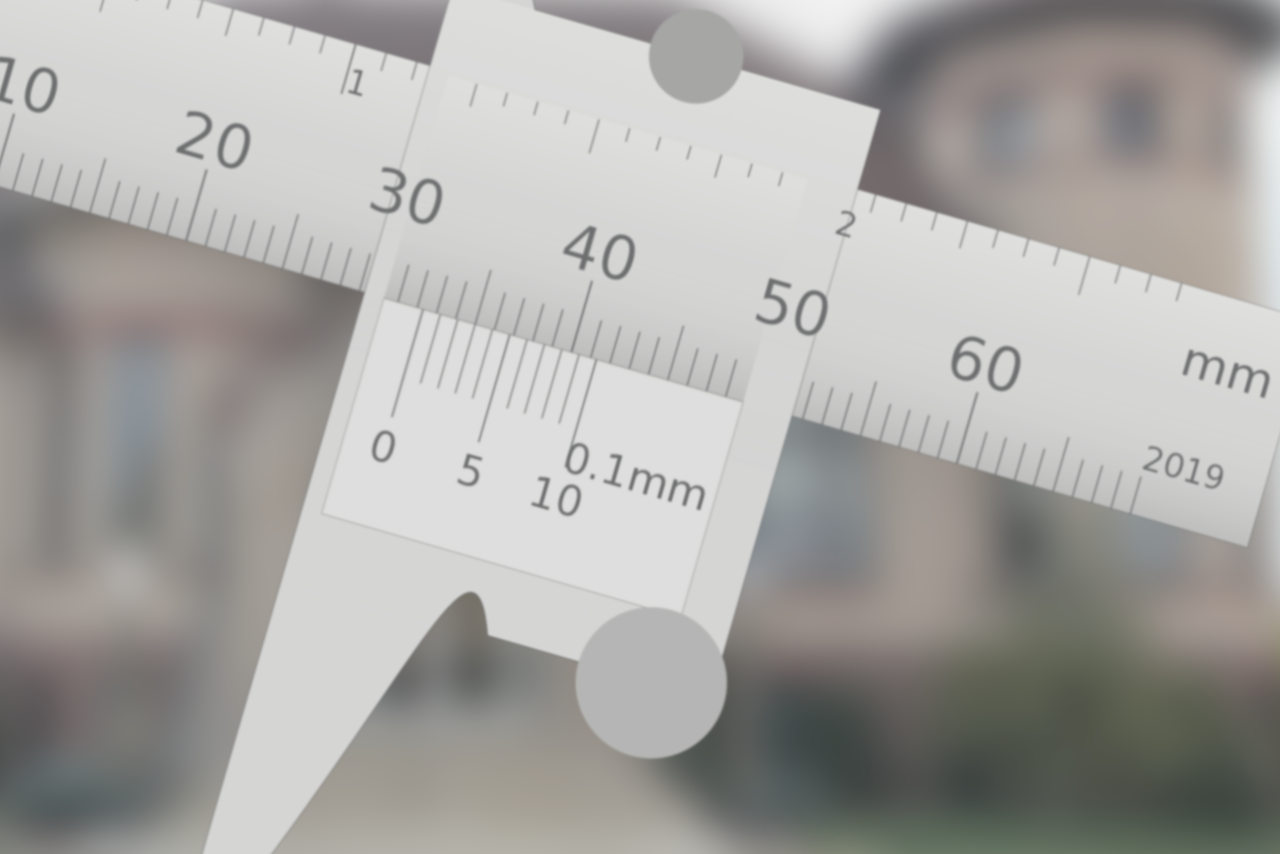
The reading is 32.3 (mm)
